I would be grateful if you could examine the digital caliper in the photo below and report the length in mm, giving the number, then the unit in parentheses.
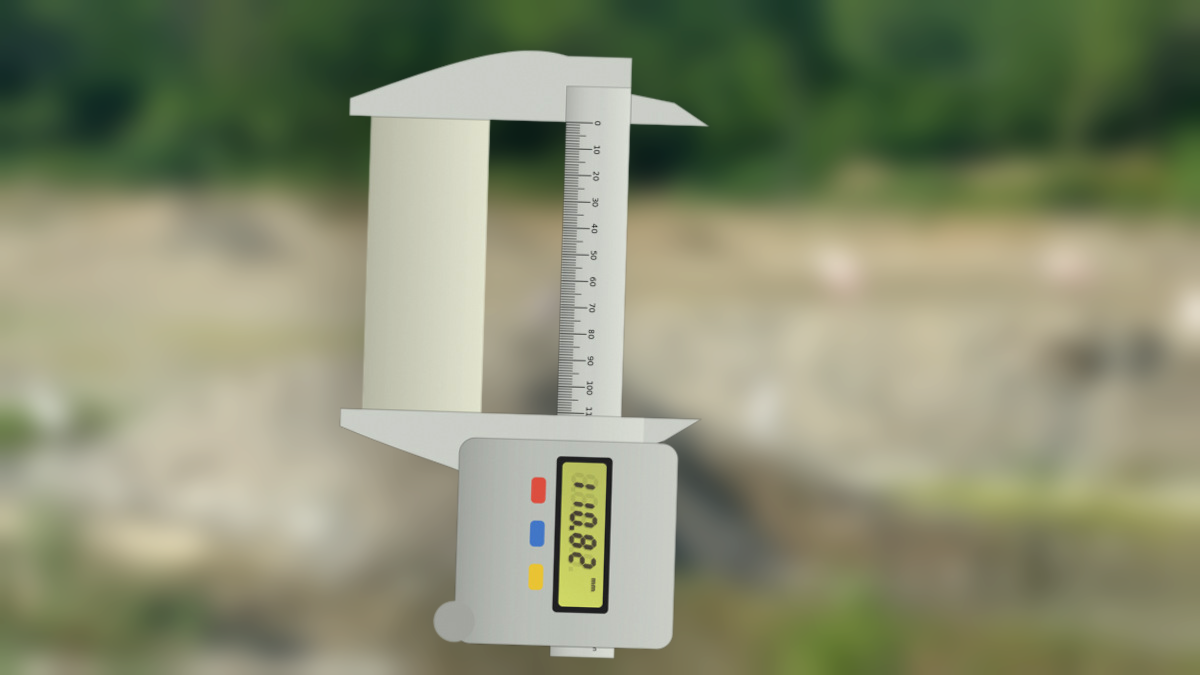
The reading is 110.82 (mm)
